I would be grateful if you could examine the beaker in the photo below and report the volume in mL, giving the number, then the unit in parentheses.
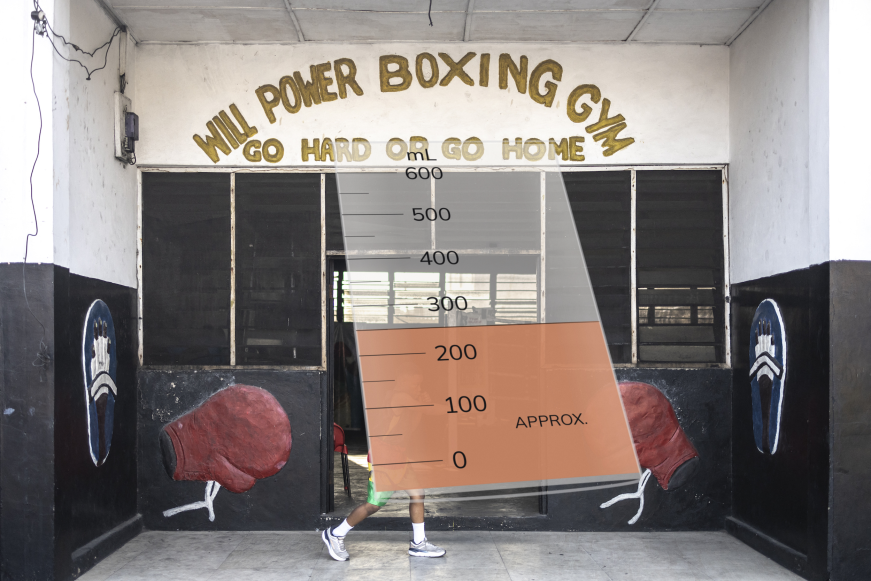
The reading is 250 (mL)
